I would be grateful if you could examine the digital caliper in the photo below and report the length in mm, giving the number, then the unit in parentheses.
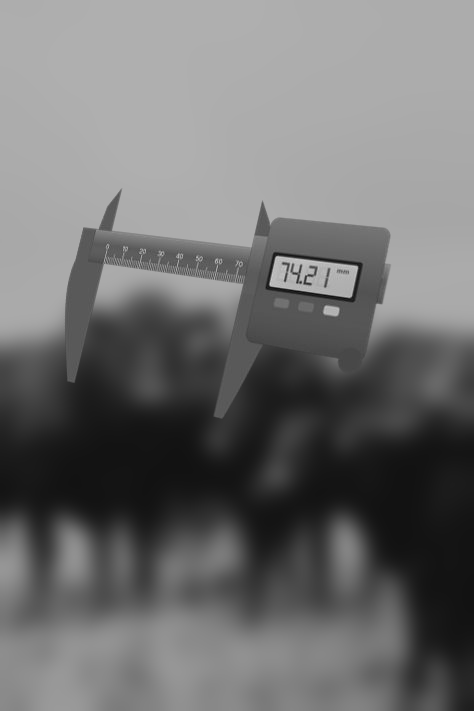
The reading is 74.21 (mm)
